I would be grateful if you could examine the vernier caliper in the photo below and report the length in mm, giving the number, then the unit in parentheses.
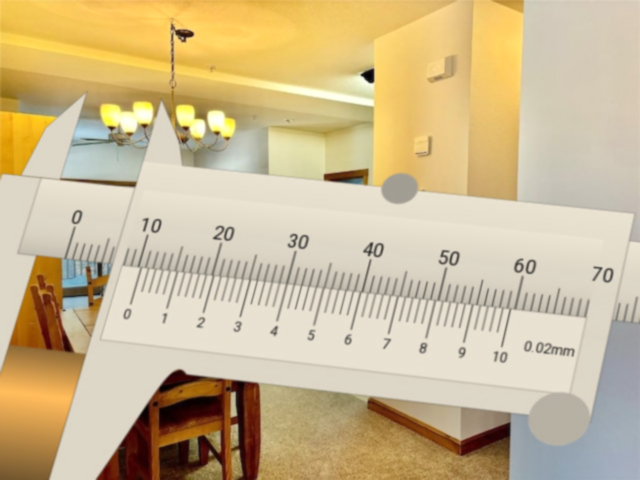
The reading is 10.4 (mm)
